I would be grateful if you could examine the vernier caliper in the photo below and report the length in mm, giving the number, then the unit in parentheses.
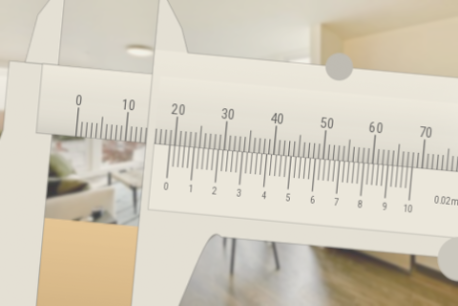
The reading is 19.0 (mm)
